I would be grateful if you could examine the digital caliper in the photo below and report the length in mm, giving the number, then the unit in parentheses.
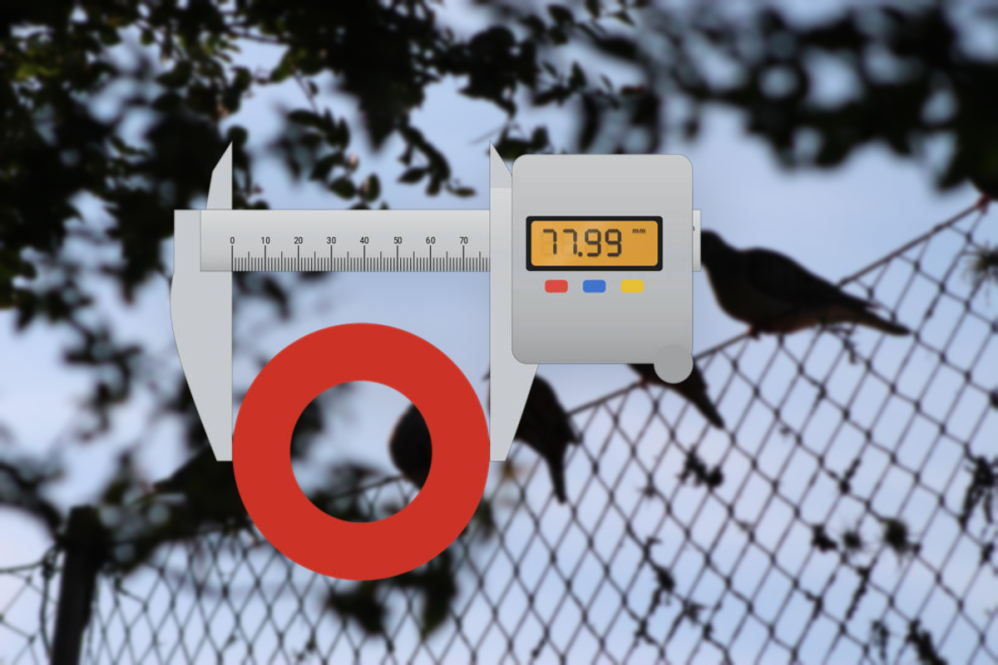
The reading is 77.99 (mm)
